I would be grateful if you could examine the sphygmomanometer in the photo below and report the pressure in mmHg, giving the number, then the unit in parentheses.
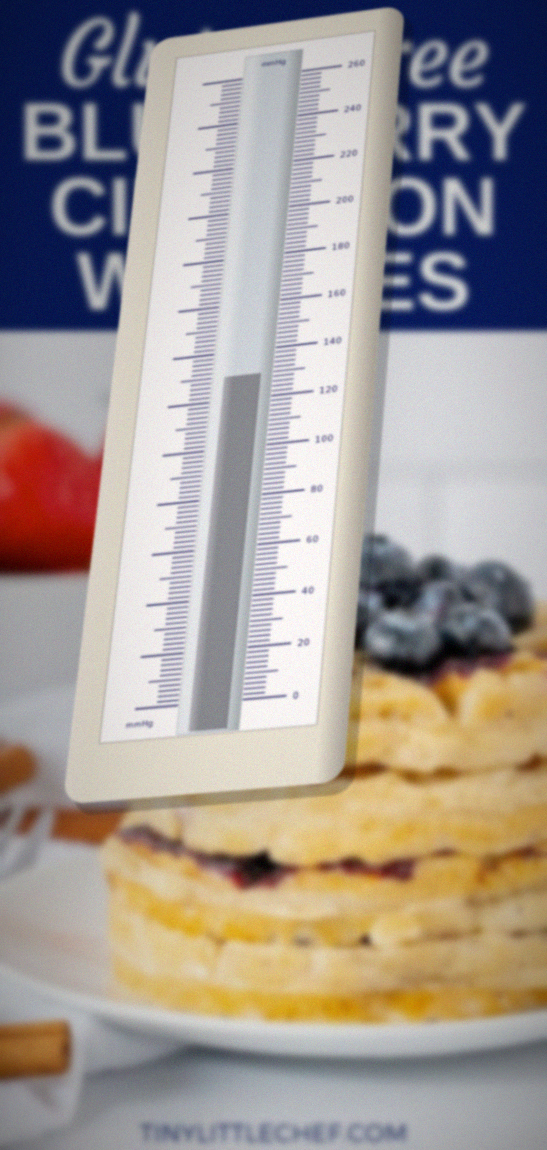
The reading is 130 (mmHg)
